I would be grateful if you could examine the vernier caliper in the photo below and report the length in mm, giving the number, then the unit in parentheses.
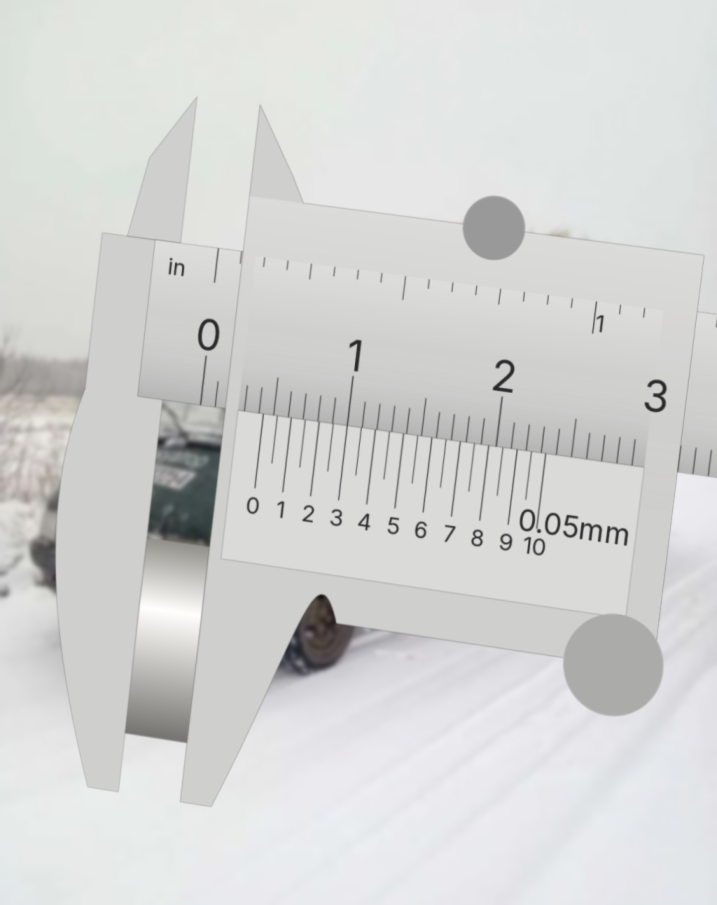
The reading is 4.3 (mm)
